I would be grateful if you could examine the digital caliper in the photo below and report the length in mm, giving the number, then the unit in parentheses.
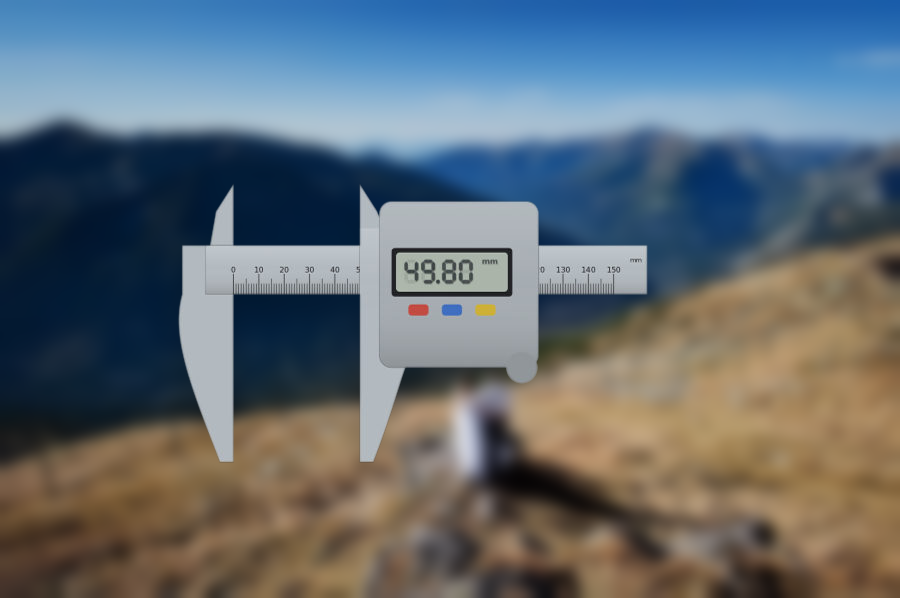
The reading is 49.80 (mm)
